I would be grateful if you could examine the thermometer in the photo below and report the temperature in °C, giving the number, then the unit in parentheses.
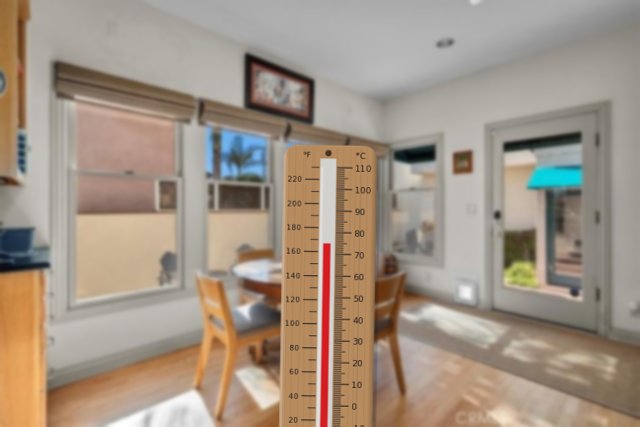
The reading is 75 (°C)
